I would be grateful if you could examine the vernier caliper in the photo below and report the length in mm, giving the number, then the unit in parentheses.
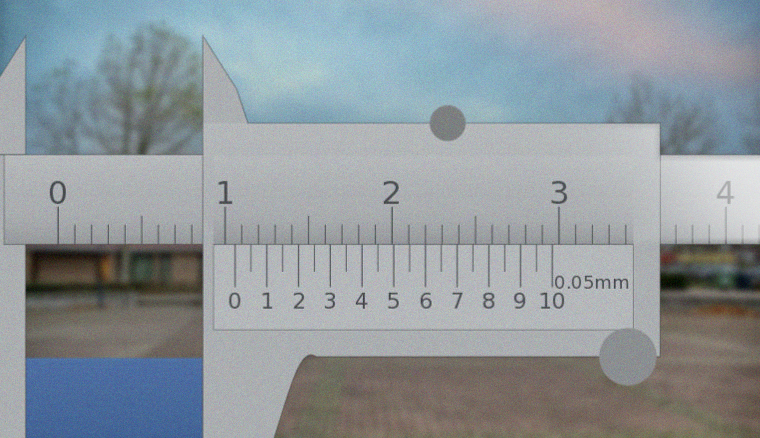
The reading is 10.6 (mm)
